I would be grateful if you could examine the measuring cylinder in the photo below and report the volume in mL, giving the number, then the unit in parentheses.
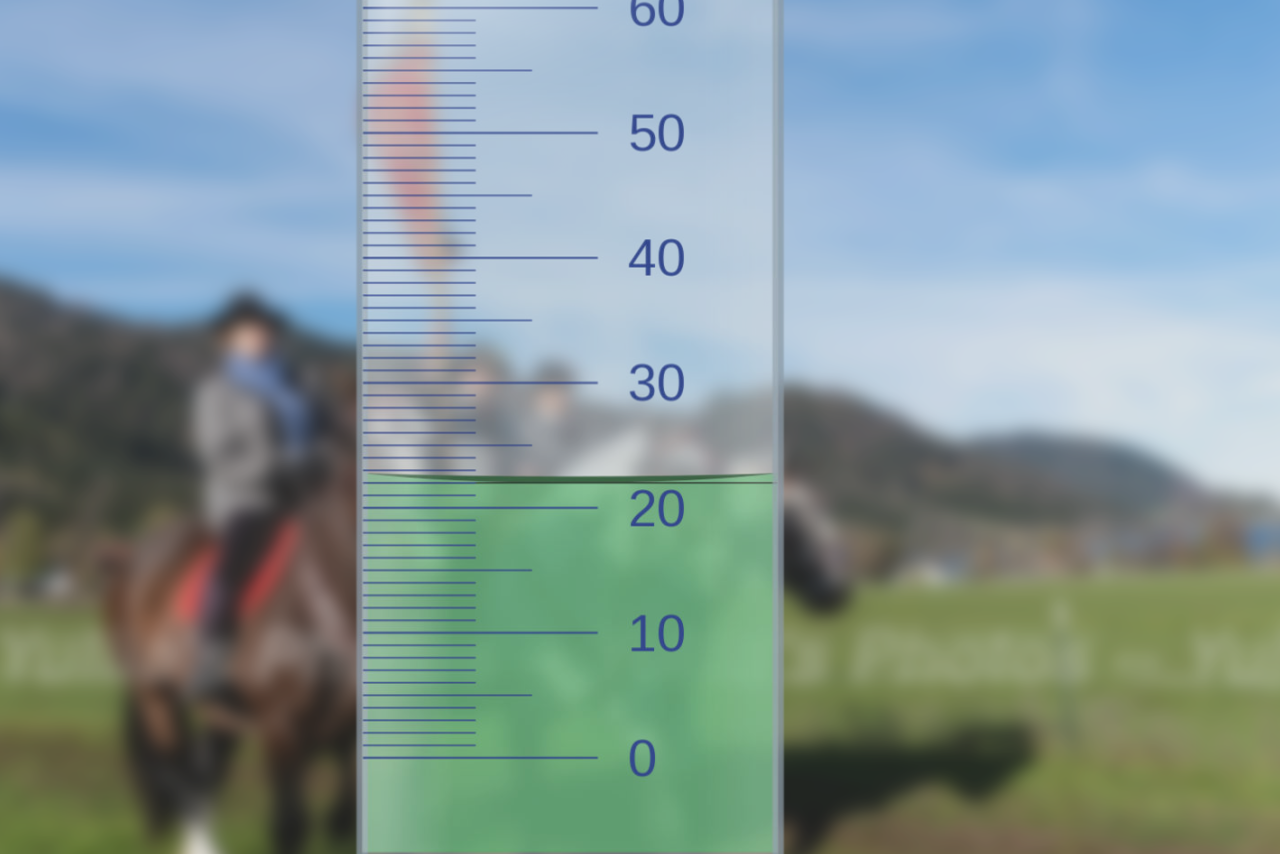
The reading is 22 (mL)
